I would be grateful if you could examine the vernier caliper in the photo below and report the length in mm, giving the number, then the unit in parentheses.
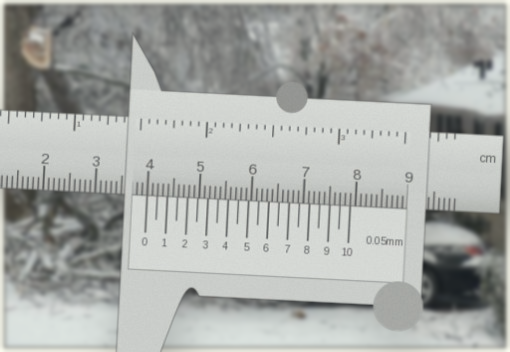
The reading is 40.0 (mm)
